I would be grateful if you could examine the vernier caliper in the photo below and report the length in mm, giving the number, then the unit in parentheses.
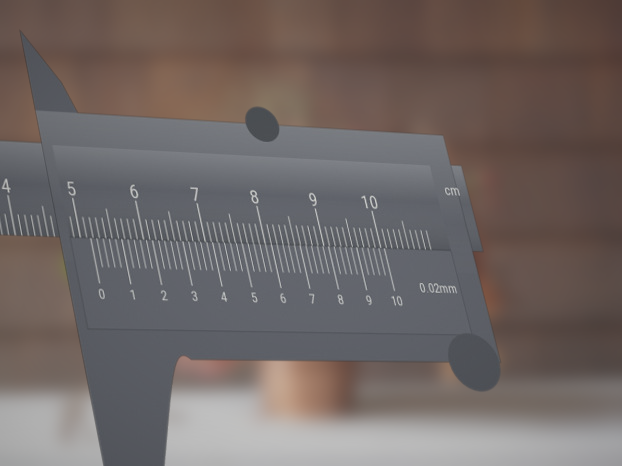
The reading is 51.6 (mm)
